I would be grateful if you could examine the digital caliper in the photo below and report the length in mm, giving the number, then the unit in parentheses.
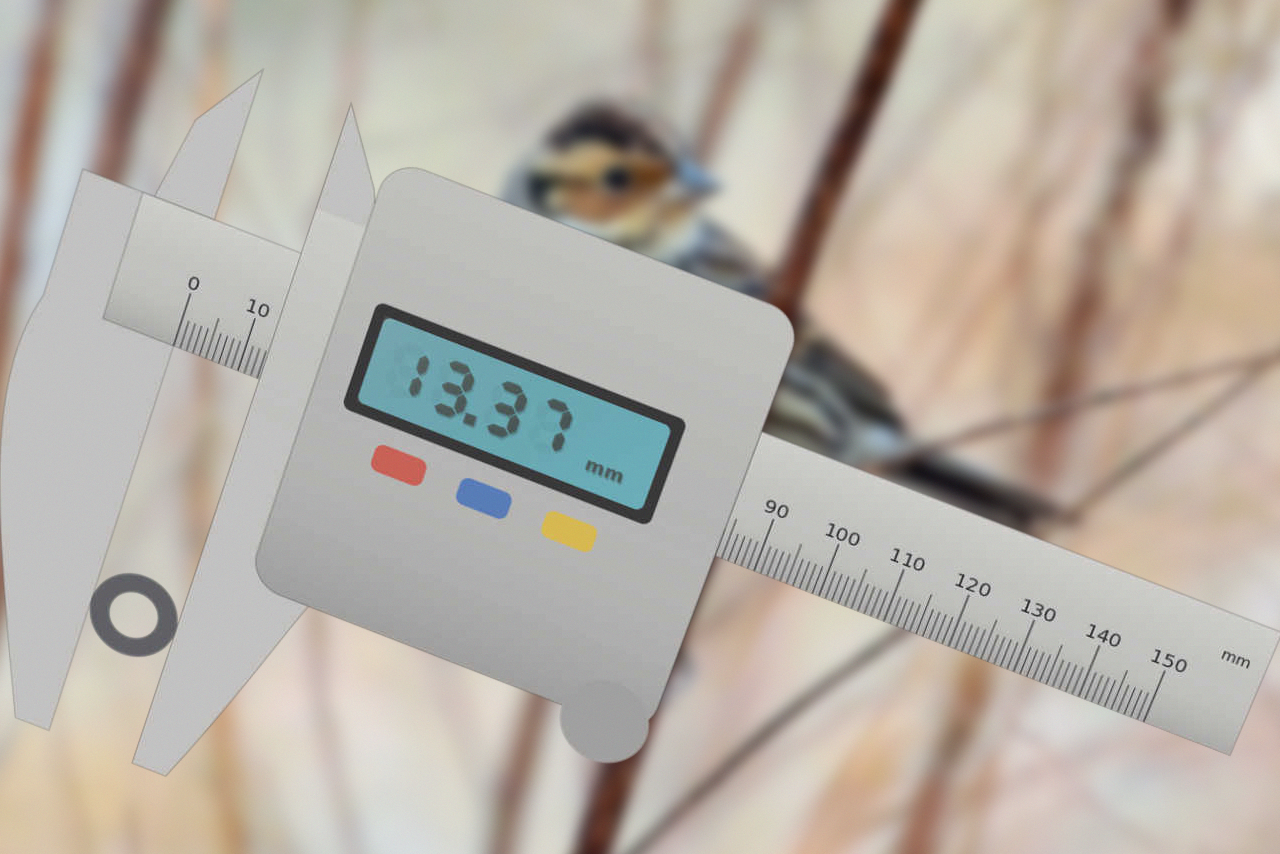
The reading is 13.37 (mm)
